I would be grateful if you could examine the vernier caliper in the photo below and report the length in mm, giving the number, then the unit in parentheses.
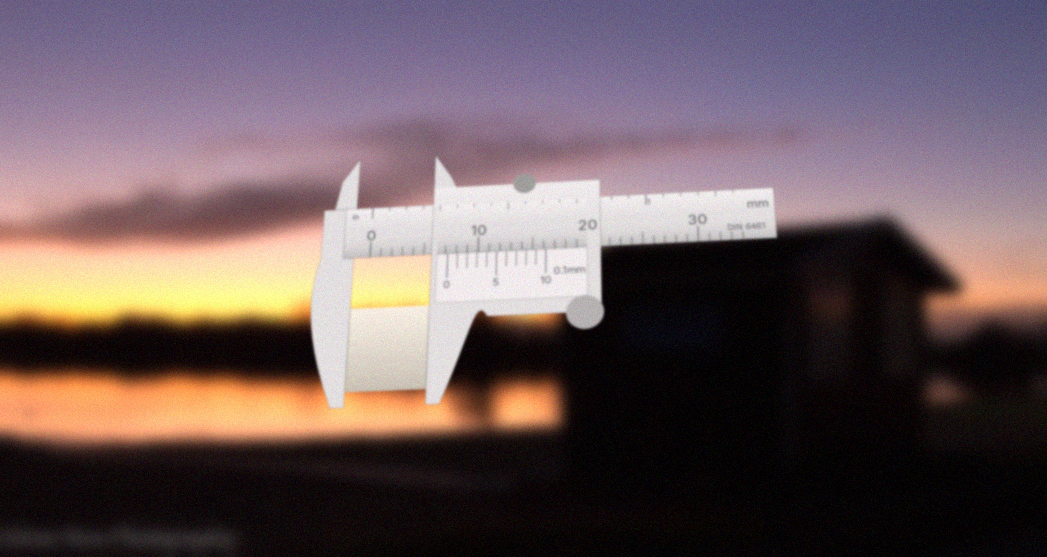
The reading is 7.2 (mm)
